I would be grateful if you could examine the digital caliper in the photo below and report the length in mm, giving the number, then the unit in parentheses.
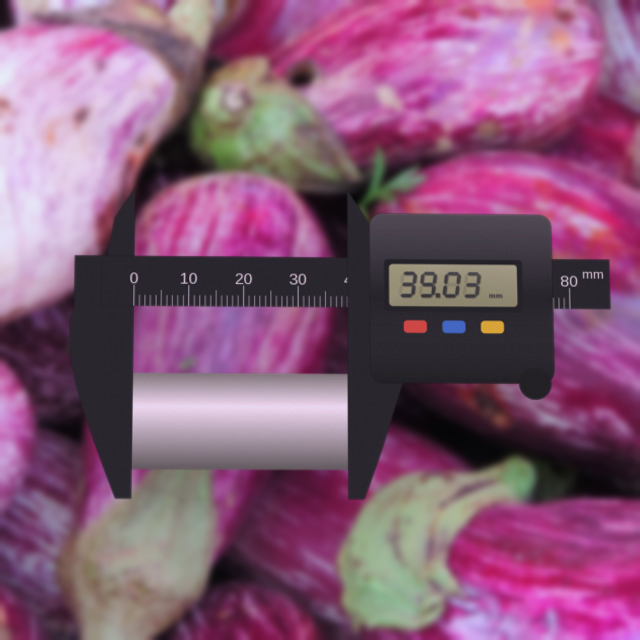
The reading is 39.03 (mm)
